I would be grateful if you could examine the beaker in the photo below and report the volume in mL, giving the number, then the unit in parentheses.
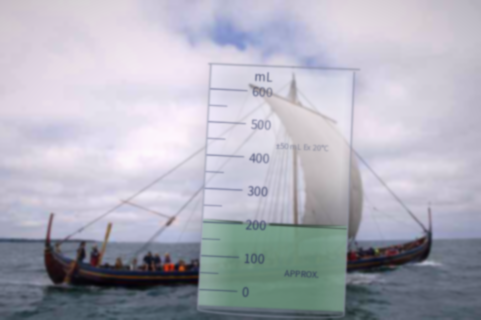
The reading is 200 (mL)
